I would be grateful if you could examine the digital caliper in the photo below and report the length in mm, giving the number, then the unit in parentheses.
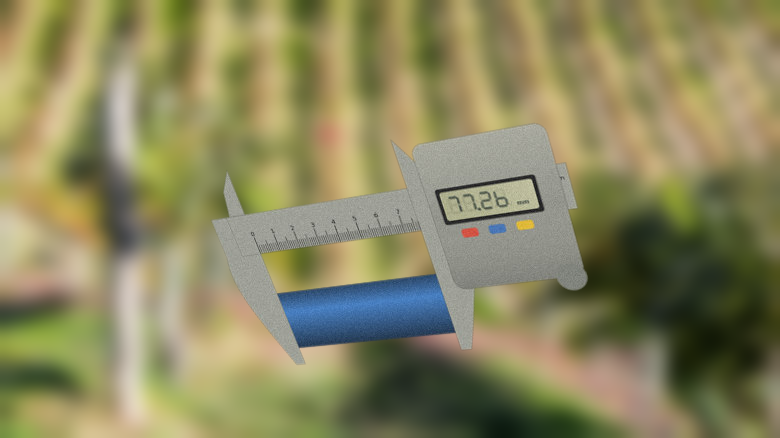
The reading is 77.26 (mm)
